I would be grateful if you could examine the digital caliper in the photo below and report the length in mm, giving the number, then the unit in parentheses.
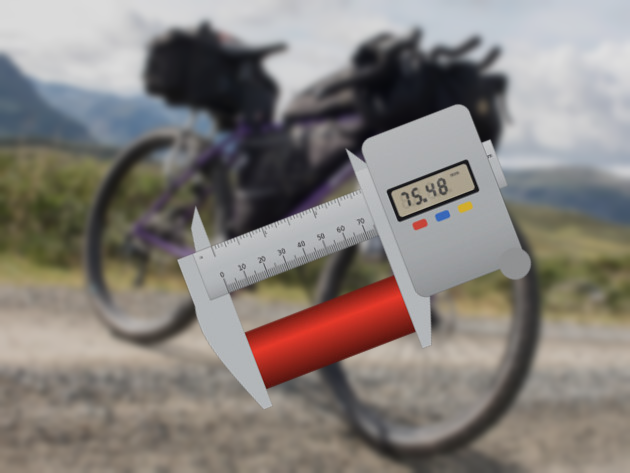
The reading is 75.48 (mm)
